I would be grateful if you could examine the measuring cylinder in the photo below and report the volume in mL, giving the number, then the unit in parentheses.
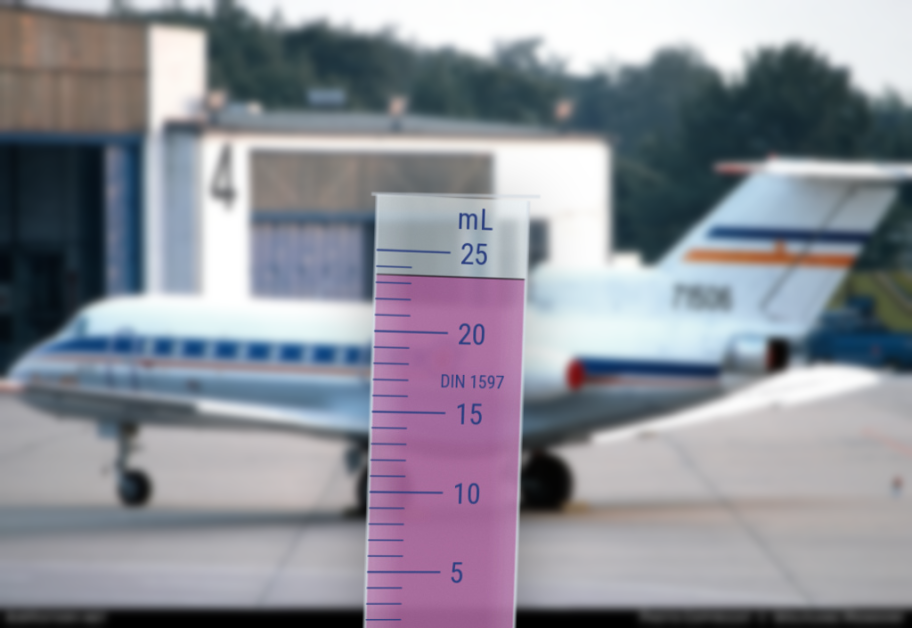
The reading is 23.5 (mL)
